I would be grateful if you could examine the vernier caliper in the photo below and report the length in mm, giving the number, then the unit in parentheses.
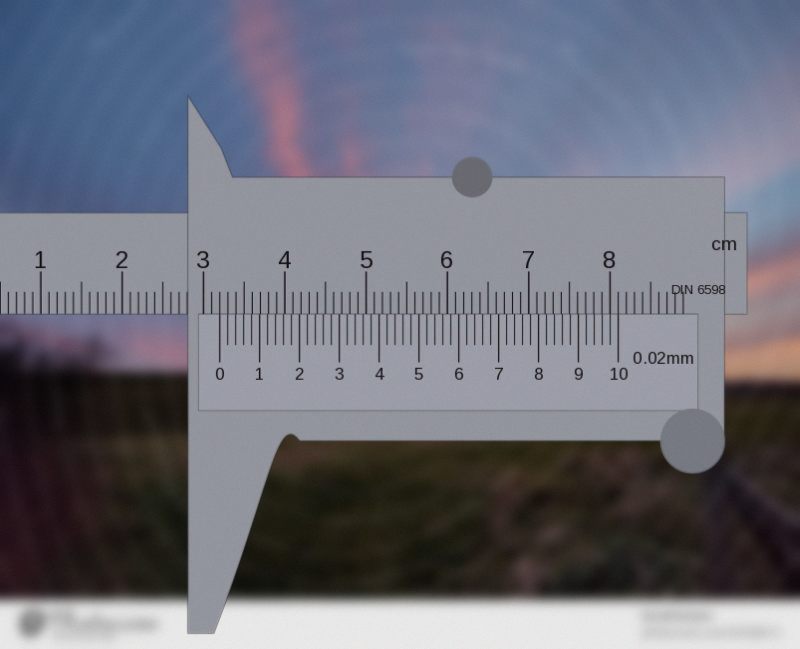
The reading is 32.0 (mm)
